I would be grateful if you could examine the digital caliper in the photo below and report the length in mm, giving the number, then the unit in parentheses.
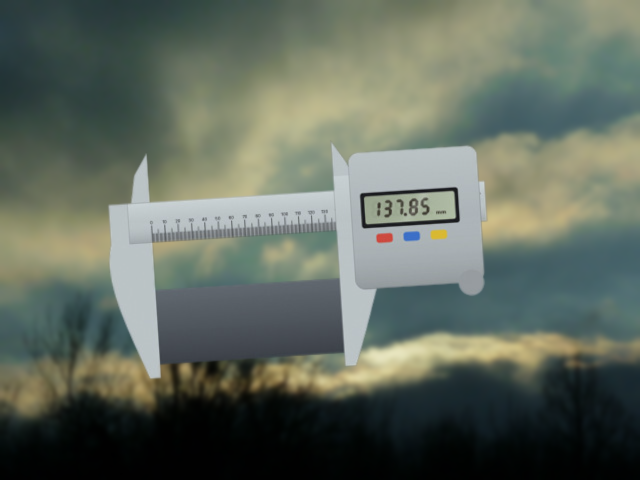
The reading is 137.85 (mm)
